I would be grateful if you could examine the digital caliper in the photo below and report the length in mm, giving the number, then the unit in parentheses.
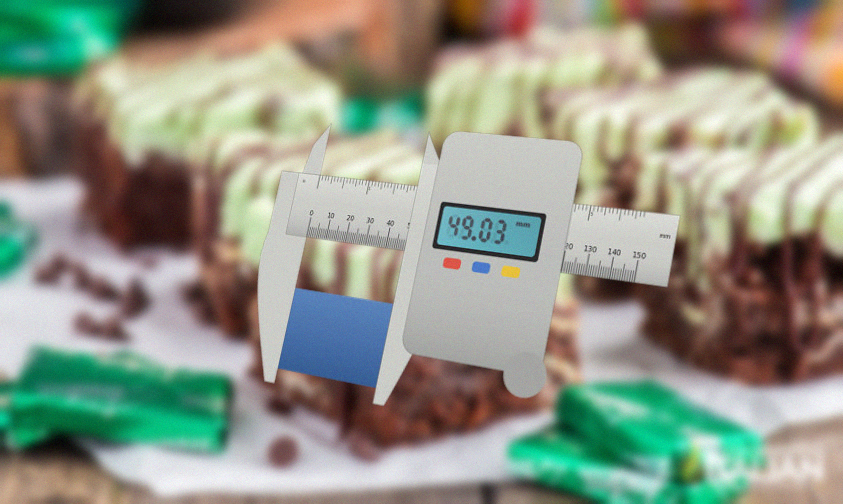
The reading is 49.03 (mm)
